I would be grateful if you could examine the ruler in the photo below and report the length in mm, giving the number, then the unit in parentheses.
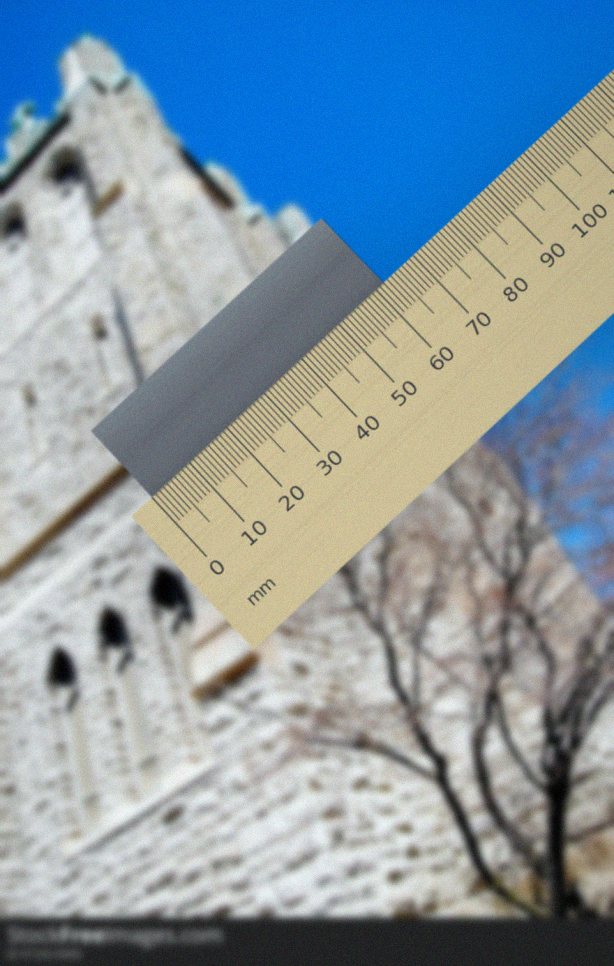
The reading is 62 (mm)
